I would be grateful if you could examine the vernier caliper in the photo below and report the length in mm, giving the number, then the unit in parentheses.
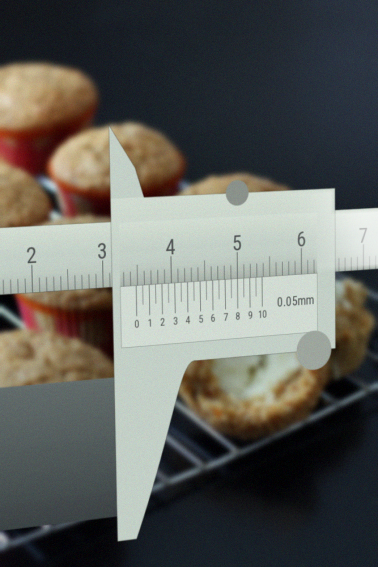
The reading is 34.8 (mm)
